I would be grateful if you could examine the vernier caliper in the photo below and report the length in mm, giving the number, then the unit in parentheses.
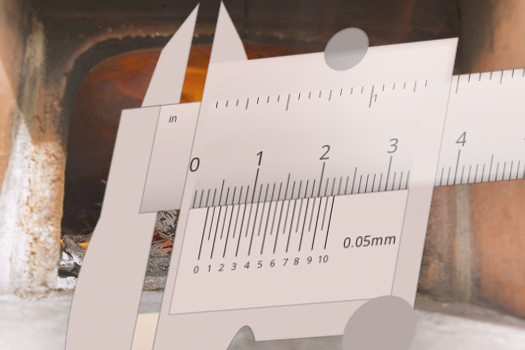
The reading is 3.4 (mm)
